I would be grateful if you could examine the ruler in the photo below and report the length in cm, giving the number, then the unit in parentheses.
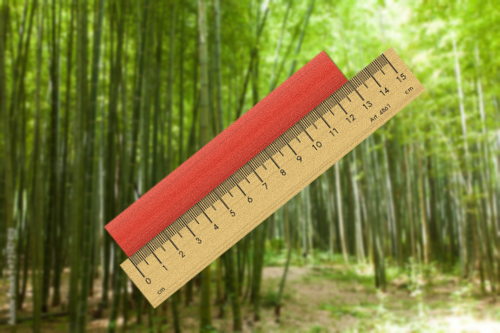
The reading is 13 (cm)
